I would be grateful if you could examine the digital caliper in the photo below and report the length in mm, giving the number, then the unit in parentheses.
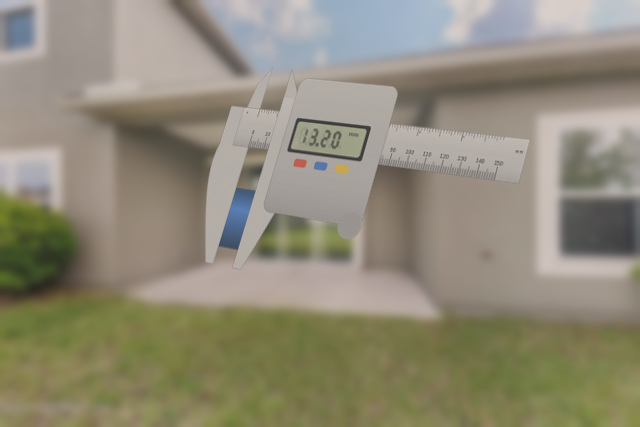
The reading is 13.20 (mm)
